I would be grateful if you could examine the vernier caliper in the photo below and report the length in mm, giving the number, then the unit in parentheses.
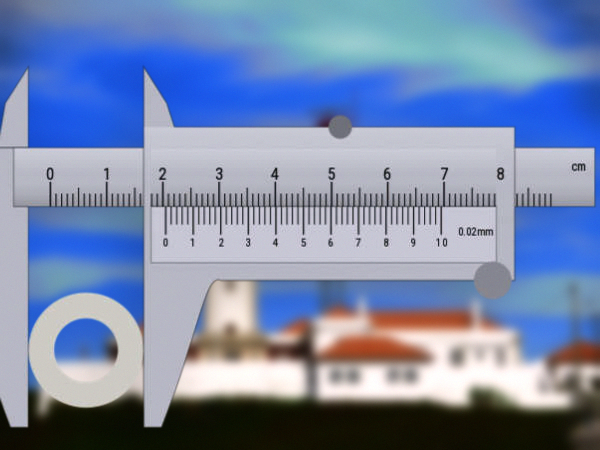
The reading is 20.5 (mm)
